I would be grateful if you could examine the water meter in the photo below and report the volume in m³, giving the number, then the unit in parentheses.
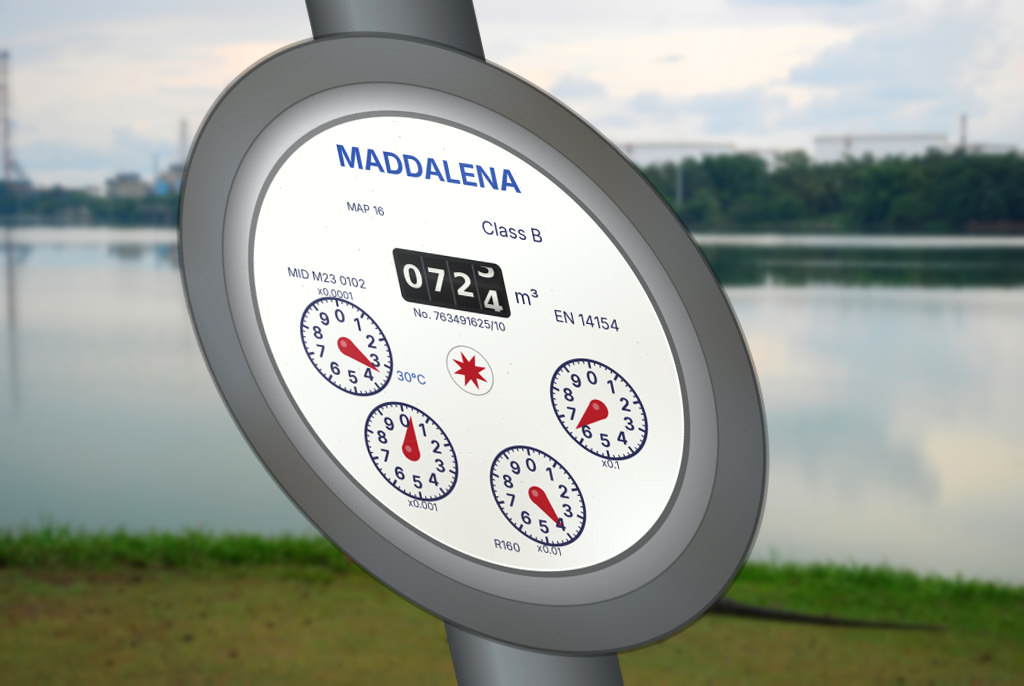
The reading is 723.6403 (m³)
